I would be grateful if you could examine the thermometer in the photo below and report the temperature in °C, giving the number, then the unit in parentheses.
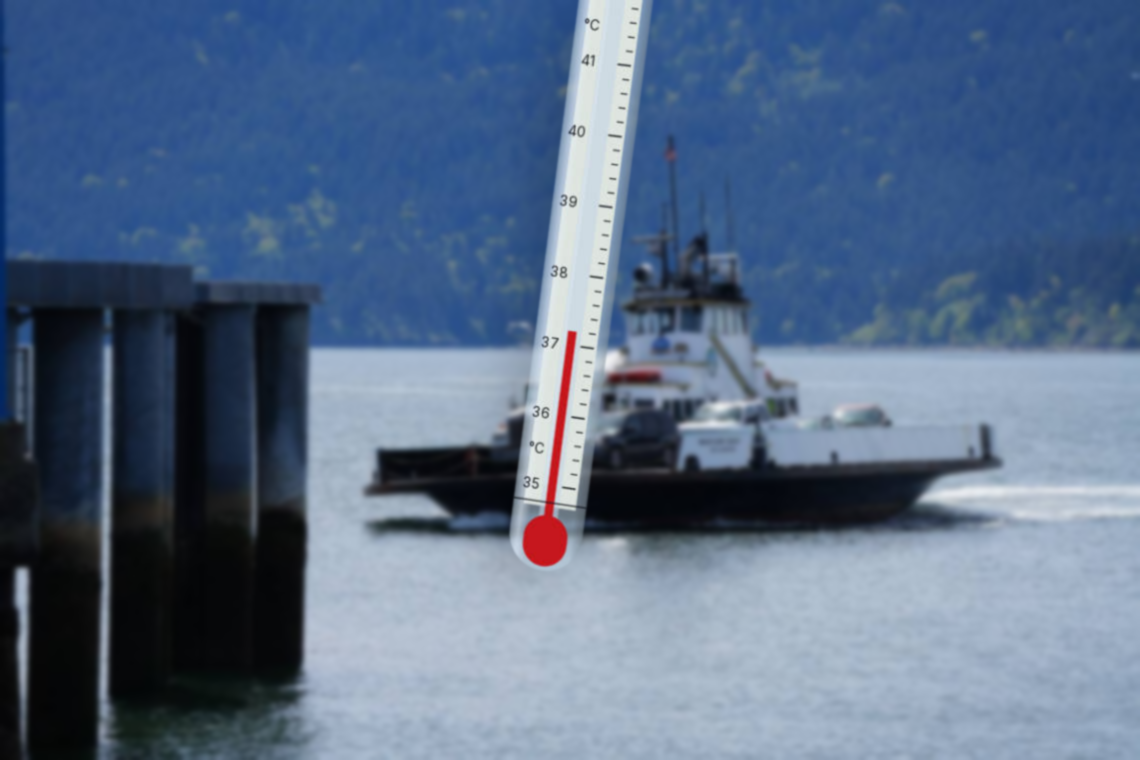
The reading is 37.2 (°C)
